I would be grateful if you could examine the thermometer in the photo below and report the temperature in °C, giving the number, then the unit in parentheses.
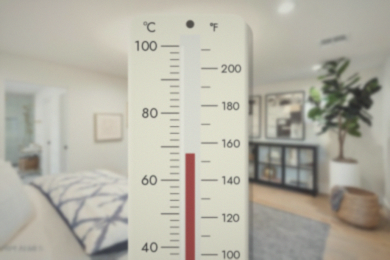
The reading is 68 (°C)
